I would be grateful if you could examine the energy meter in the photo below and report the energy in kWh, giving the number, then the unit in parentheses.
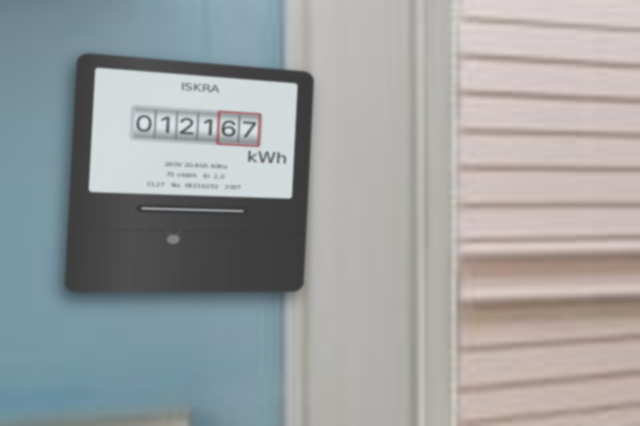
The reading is 121.67 (kWh)
